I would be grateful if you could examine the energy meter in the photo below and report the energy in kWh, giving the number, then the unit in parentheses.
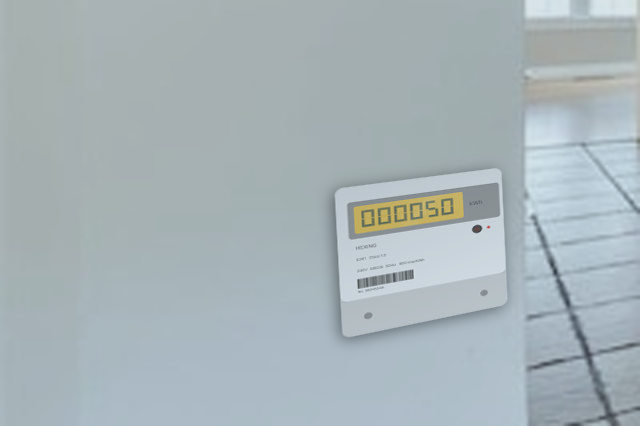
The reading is 50 (kWh)
